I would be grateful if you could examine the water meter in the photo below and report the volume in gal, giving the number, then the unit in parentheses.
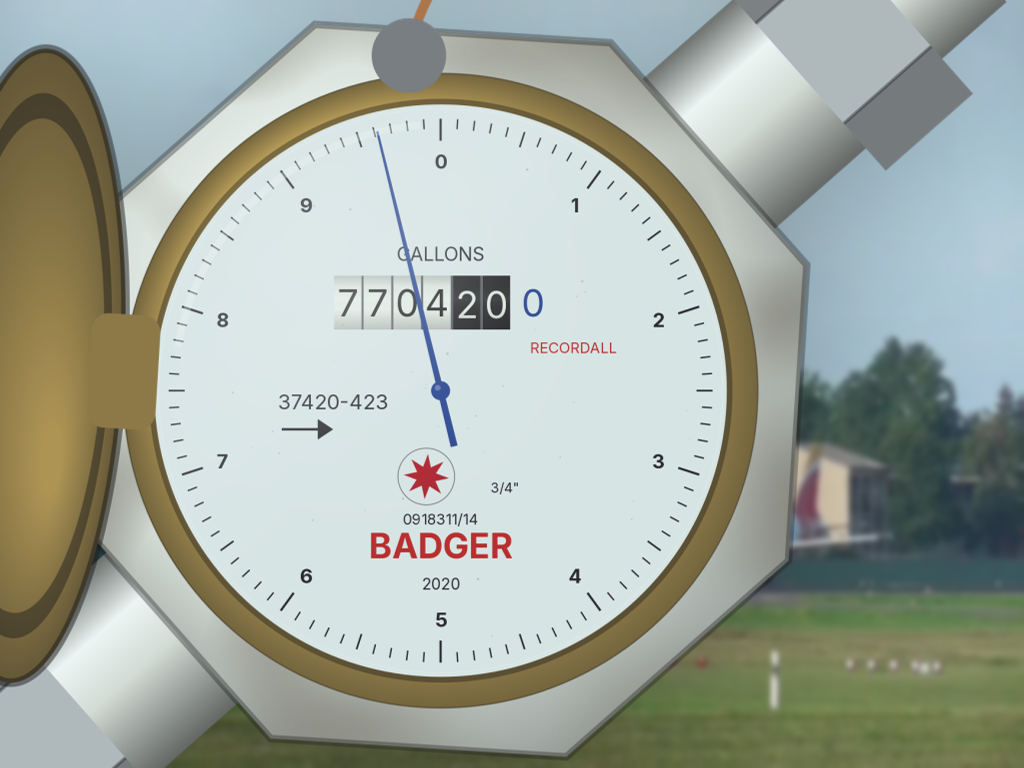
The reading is 7704199.6 (gal)
